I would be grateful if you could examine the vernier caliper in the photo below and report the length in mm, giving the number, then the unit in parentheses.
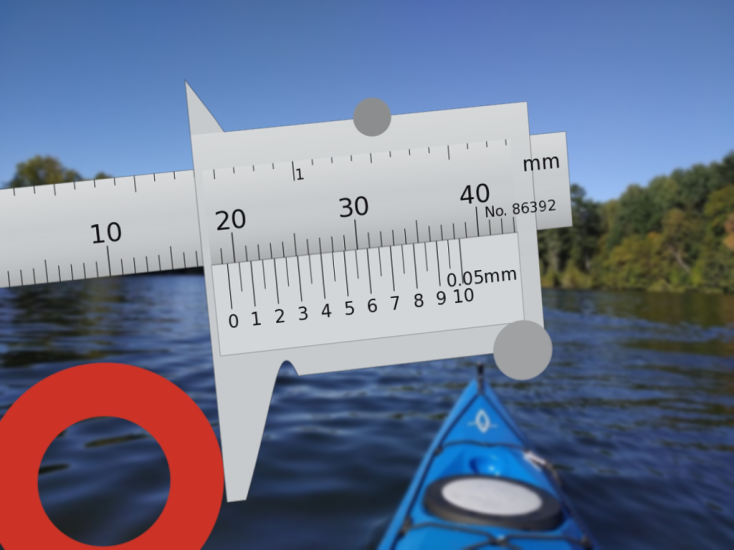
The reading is 19.4 (mm)
